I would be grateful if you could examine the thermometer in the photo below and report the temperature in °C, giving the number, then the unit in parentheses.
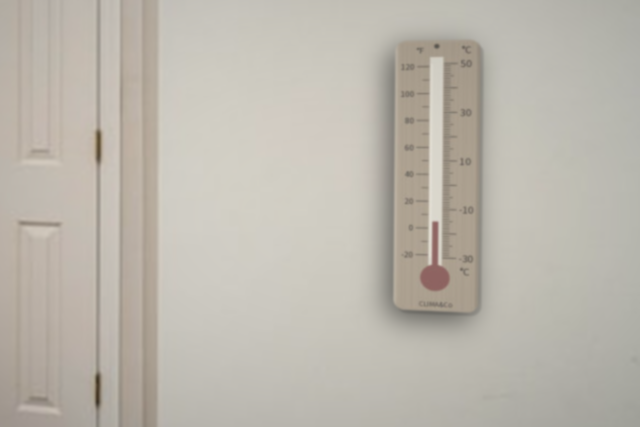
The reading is -15 (°C)
